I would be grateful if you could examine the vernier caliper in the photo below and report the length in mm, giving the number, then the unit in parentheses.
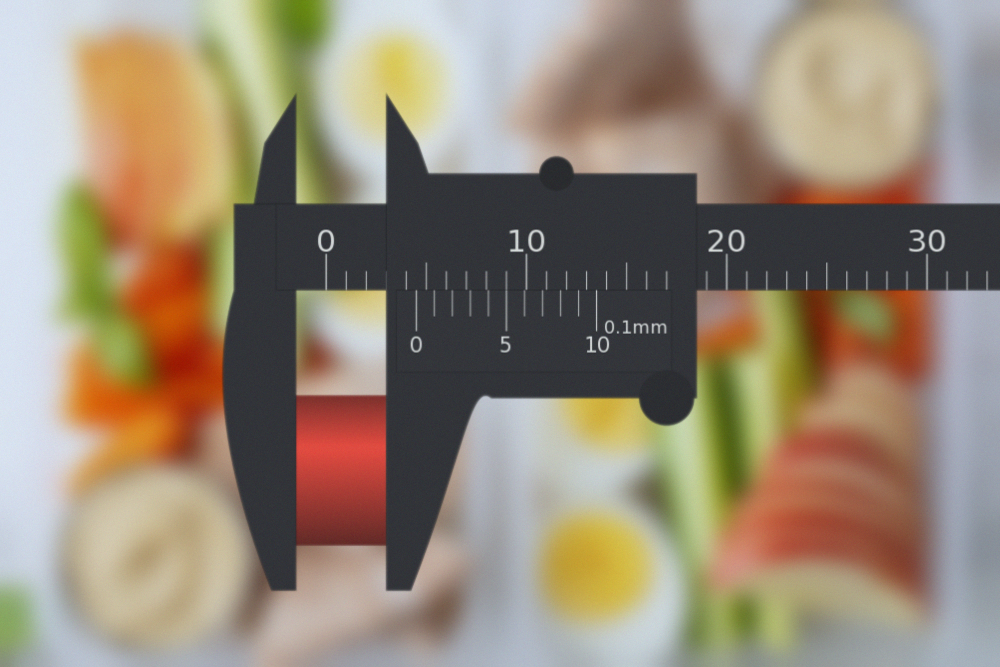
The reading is 4.5 (mm)
